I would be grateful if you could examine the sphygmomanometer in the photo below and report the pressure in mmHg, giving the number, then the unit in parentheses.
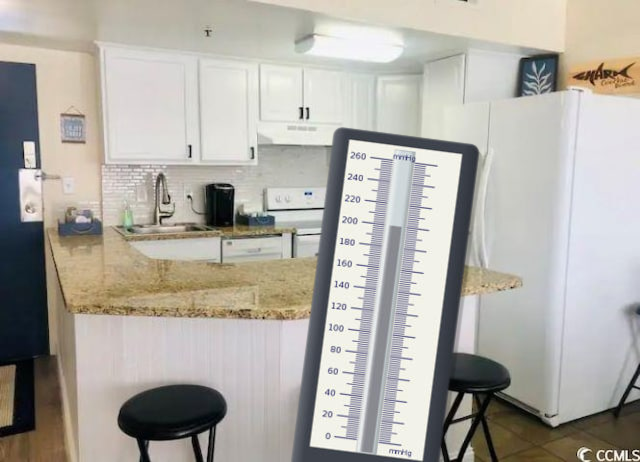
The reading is 200 (mmHg)
